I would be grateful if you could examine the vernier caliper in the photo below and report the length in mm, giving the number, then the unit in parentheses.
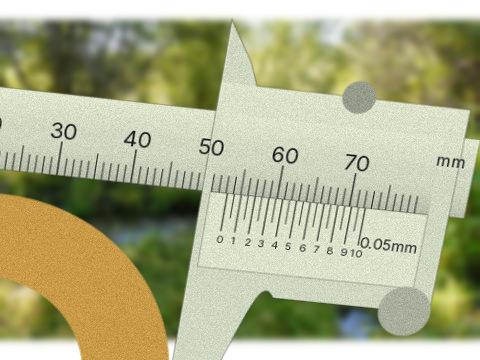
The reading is 53.2 (mm)
